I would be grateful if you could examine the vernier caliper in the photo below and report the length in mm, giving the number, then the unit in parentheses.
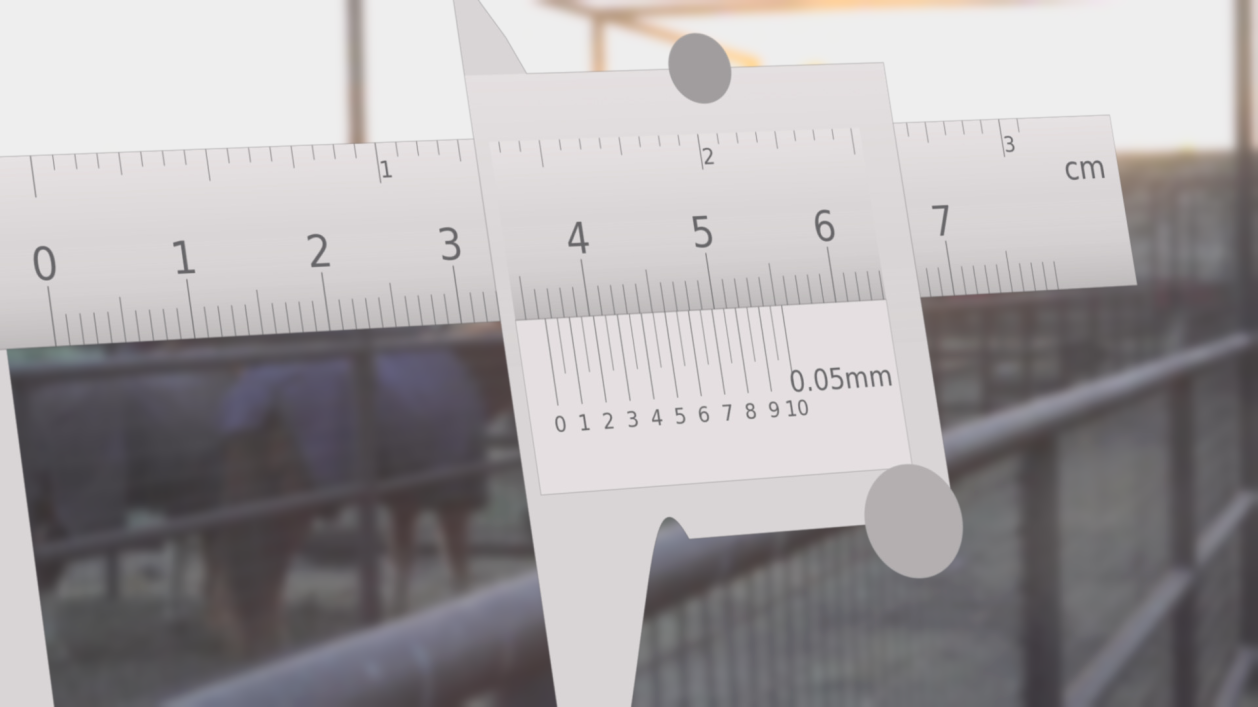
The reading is 36.5 (mm)
